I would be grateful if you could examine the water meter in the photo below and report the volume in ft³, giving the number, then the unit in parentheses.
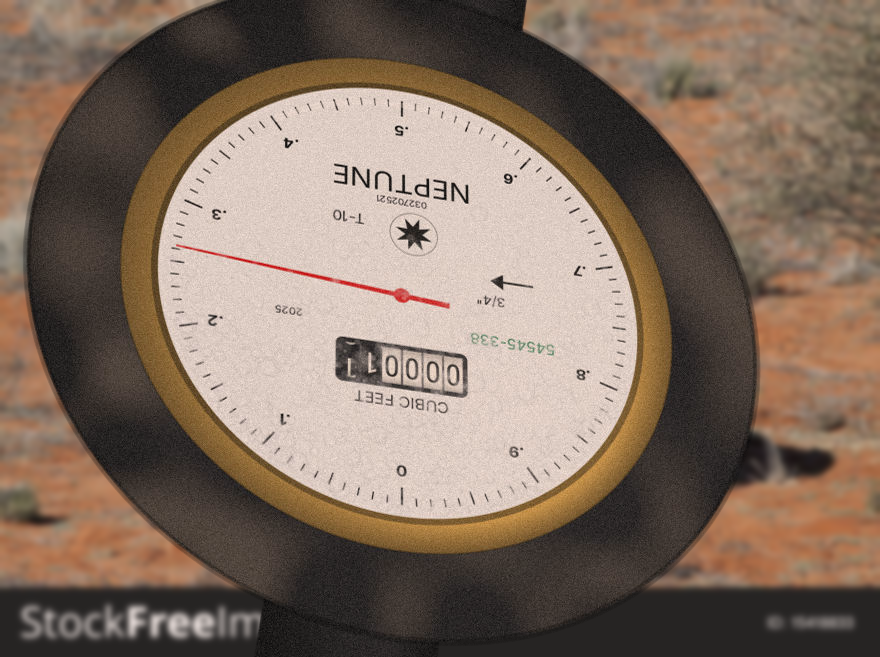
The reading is 11.26 (ft³)
